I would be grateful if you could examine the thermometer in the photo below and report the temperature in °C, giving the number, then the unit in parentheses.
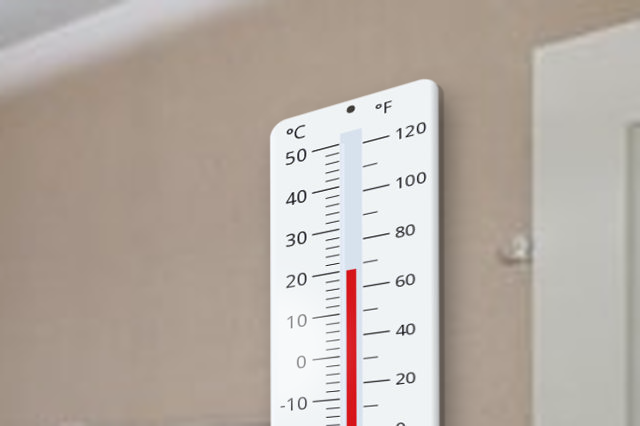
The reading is 20 (°C)
